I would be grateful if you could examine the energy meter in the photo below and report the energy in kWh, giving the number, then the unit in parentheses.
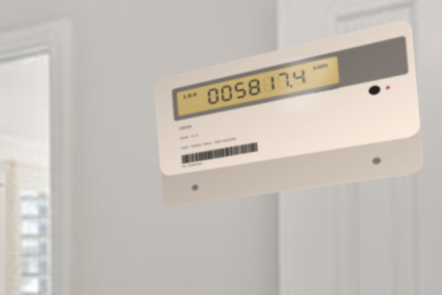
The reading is 5817.4 (kWh)
